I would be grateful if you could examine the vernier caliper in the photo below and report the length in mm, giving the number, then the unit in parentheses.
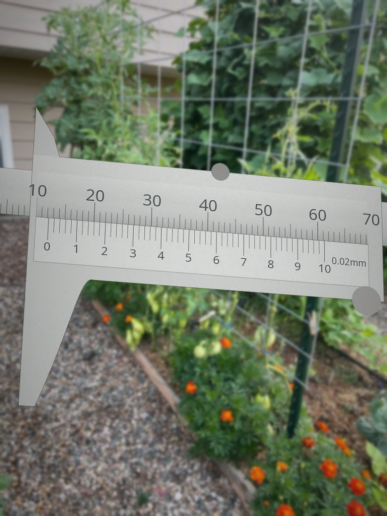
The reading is 12.2 (mm)
